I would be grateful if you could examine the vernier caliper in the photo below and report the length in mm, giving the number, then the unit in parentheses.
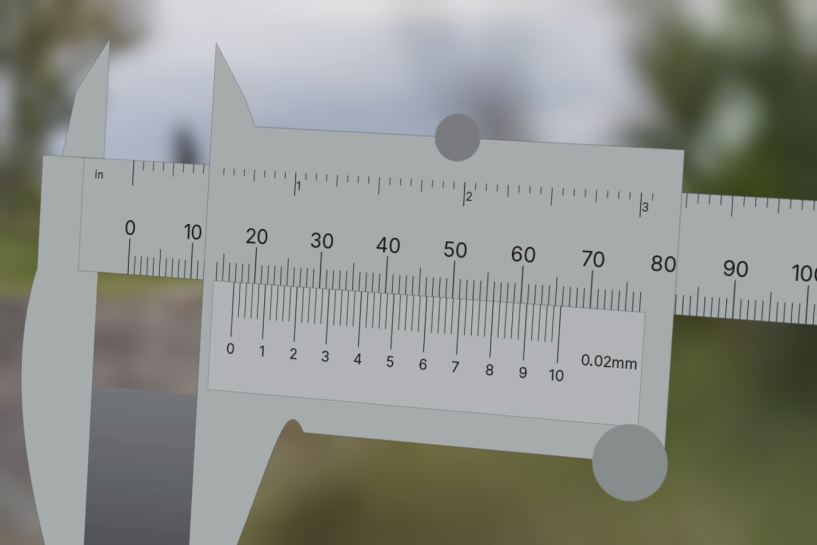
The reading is 16.8 (mm)
